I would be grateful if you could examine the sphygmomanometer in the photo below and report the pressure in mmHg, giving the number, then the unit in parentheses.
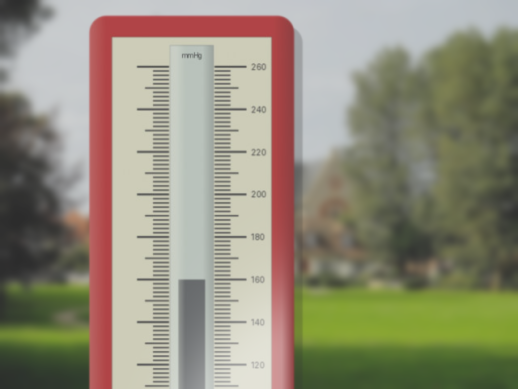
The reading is 160 (mmHg)
